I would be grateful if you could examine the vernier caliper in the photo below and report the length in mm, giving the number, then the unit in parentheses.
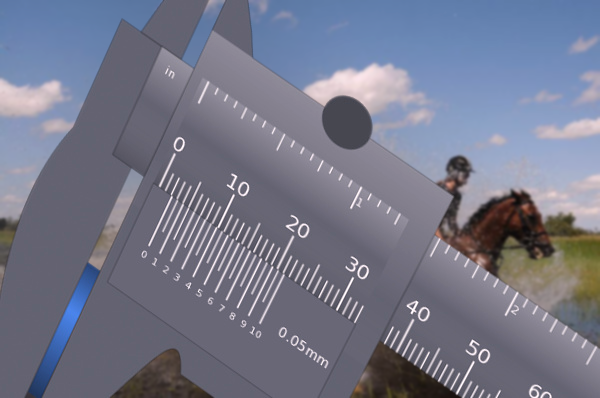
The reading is 2.2 (mm)
